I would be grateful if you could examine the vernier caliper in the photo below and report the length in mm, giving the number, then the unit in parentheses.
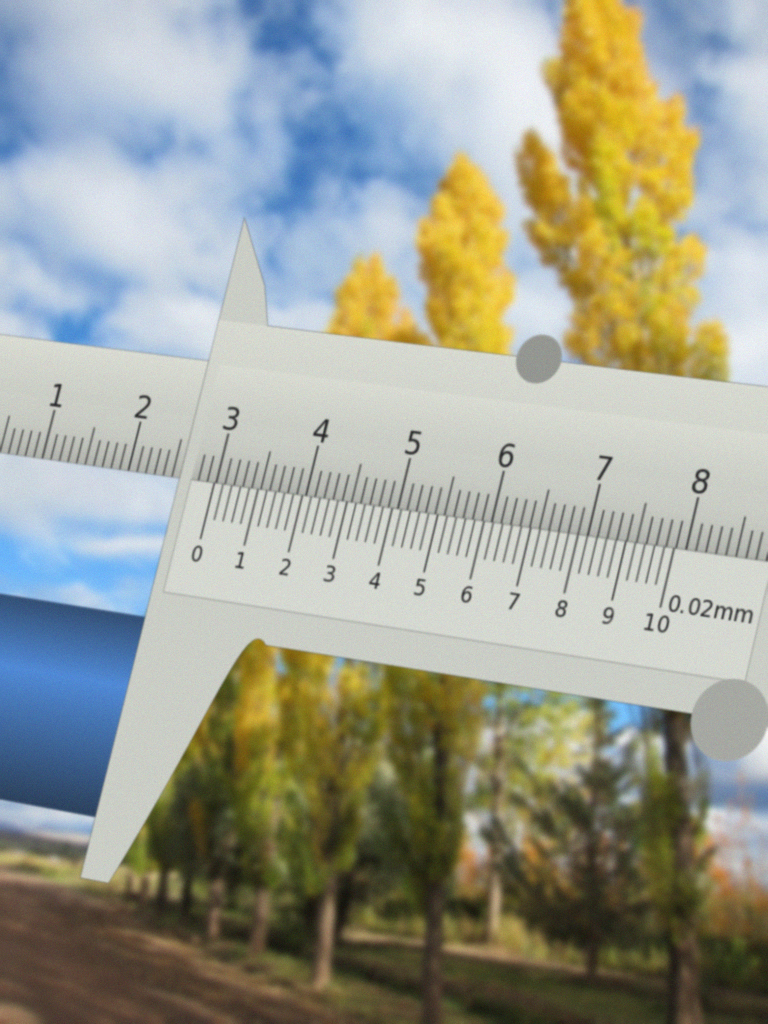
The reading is 29.8 (mm)
